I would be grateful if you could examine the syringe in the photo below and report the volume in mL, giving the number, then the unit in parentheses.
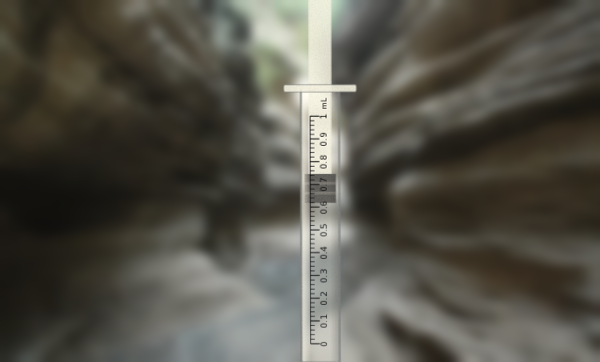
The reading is 0.62 (mL)
